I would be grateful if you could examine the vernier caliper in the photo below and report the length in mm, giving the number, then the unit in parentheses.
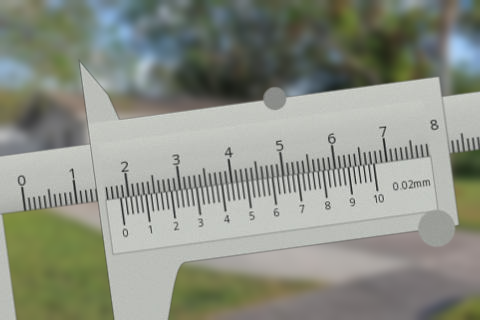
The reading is 18.5 (mm)
